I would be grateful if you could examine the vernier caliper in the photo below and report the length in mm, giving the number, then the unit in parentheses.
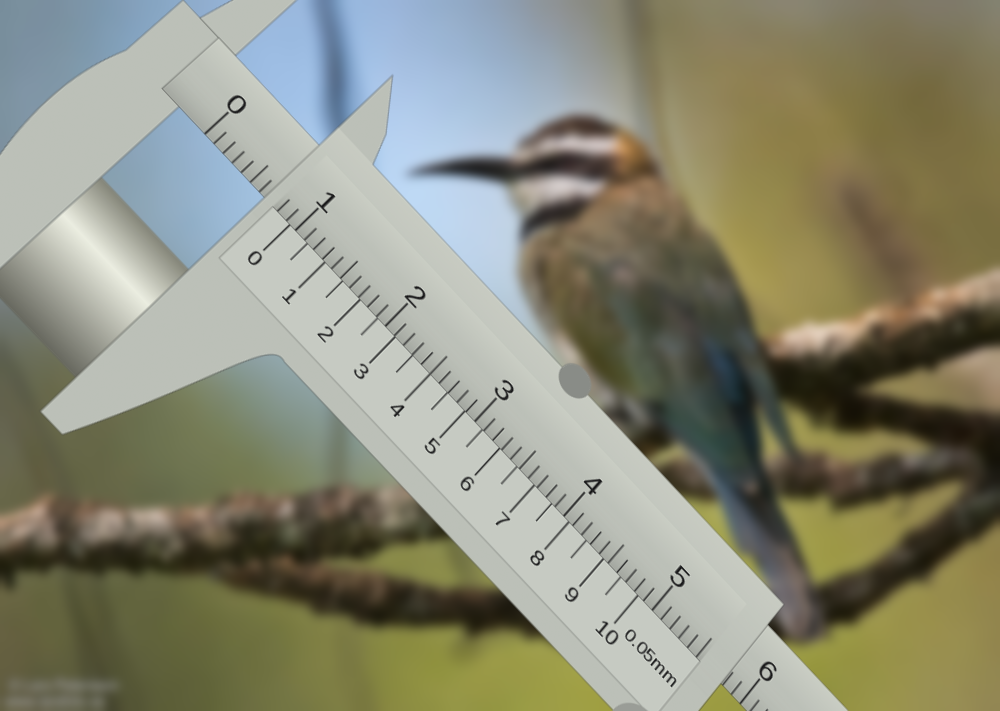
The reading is 9.4 (mm)
